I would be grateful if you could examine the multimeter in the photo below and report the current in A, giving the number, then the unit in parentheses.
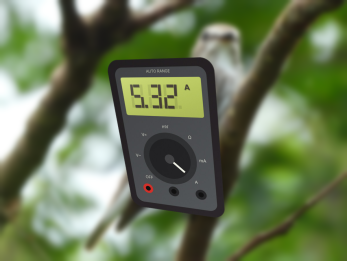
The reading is 5.32 (A)
